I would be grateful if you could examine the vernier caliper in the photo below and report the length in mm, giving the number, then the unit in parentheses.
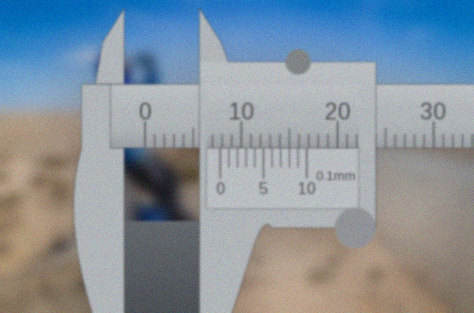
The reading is 7.8 (mm)
